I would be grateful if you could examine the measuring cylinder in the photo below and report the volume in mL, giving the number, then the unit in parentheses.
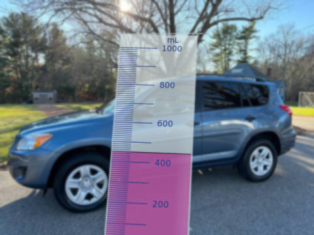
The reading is 450 (mL)
